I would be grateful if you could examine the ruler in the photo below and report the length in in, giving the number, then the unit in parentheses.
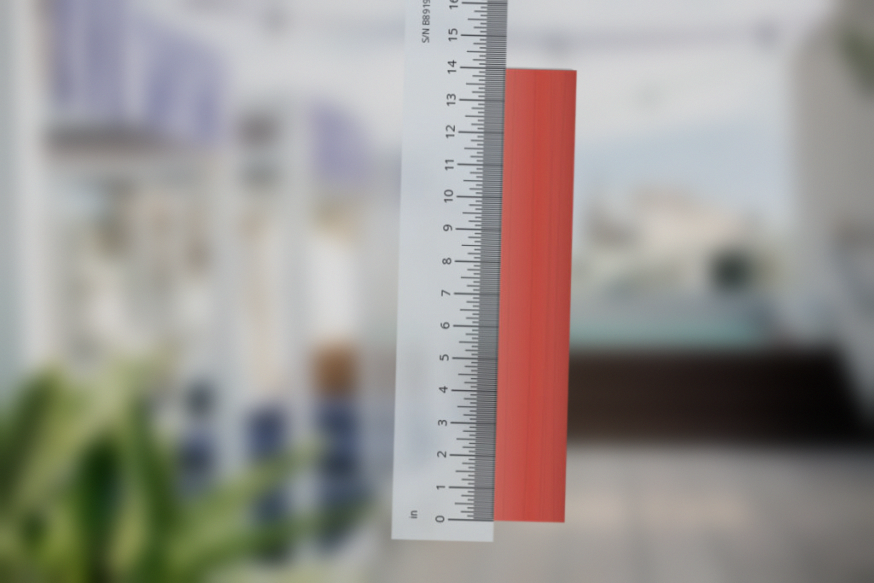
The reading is 14 (in)
